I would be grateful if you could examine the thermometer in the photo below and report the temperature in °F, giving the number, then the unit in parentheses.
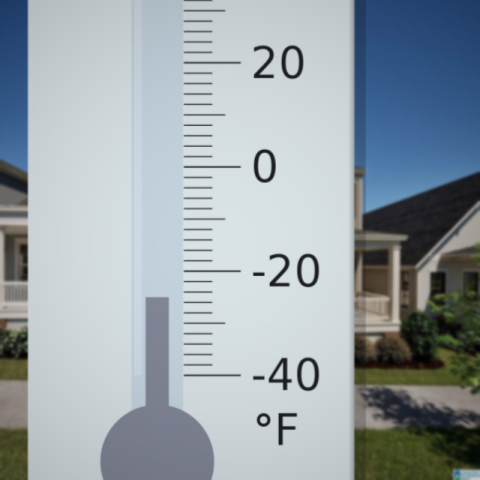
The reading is -25 (°F)
